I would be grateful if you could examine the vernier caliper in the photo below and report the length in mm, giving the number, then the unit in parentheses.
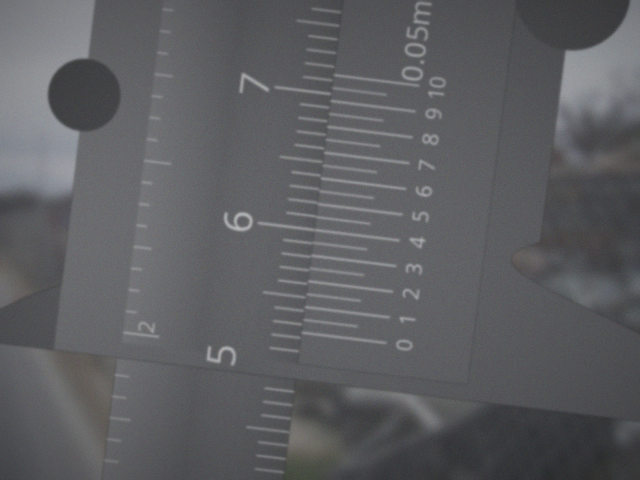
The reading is 52.4 (mm)
